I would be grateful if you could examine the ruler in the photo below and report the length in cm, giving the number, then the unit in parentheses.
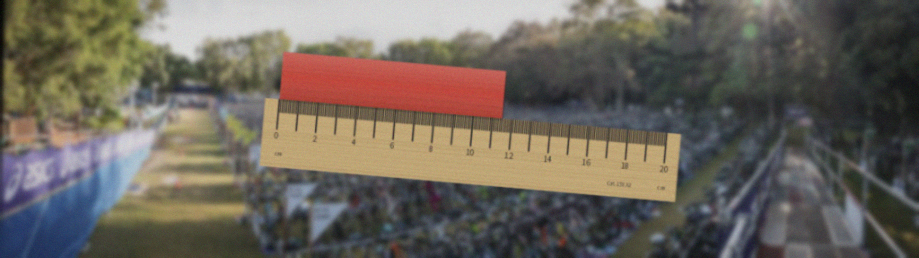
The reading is 11.5 (cm)
